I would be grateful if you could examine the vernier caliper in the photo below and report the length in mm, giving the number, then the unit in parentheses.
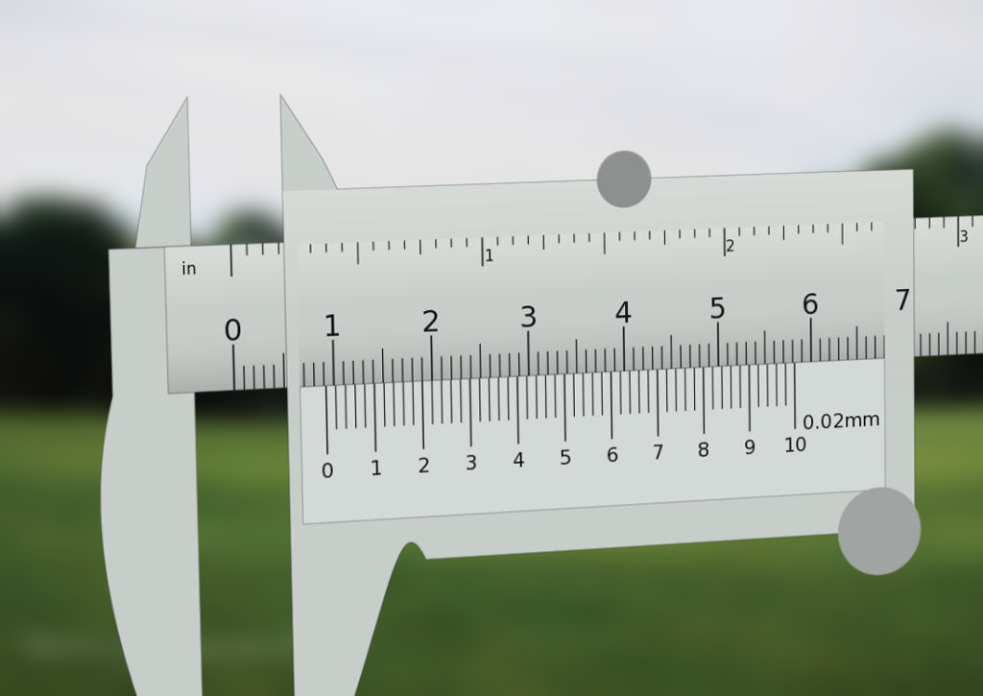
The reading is 9.2 (mm)
